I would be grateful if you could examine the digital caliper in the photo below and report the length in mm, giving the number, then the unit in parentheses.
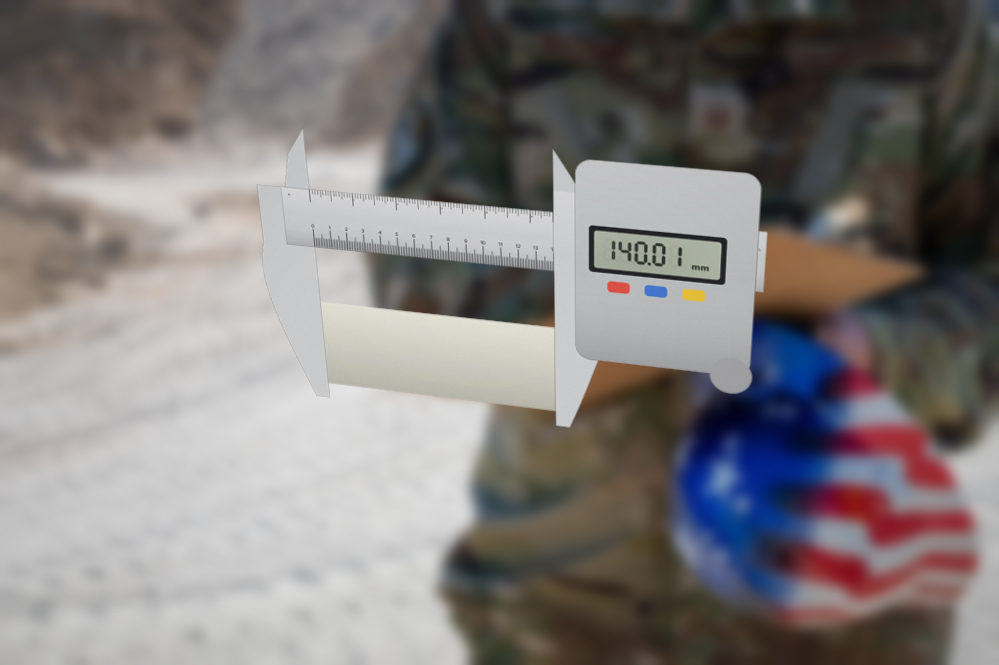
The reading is 140.01 (mm)
